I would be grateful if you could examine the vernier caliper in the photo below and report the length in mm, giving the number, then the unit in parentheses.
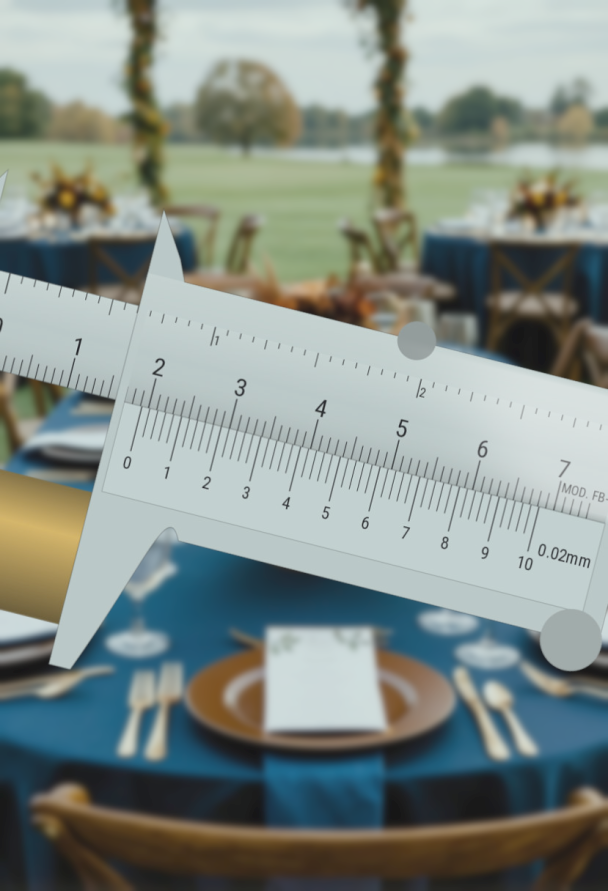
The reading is 19.2 (mm)
